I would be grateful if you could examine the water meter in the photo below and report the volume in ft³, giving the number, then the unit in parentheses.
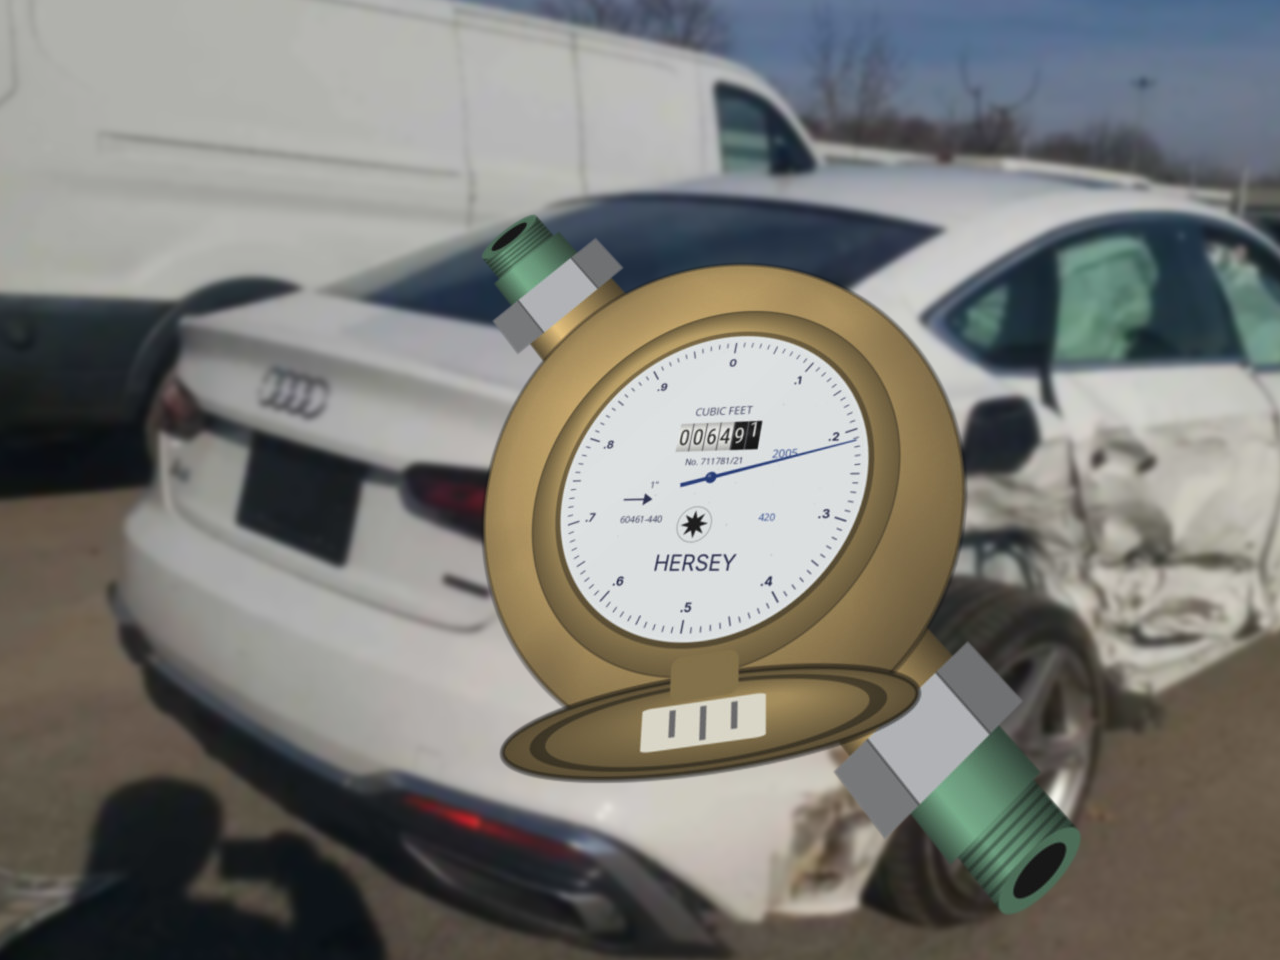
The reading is 6491.21 (ft³)
